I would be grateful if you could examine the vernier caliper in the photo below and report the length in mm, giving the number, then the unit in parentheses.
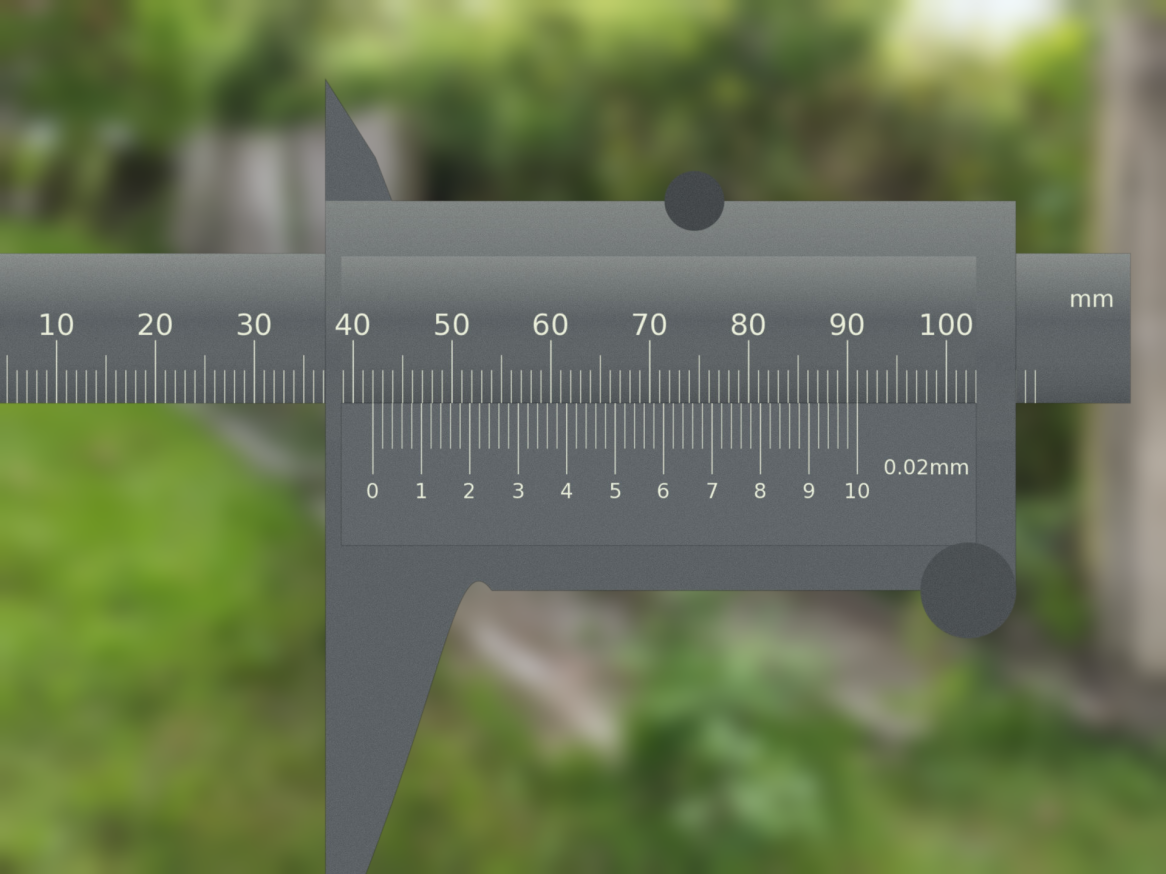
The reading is 42.0 (mm)
